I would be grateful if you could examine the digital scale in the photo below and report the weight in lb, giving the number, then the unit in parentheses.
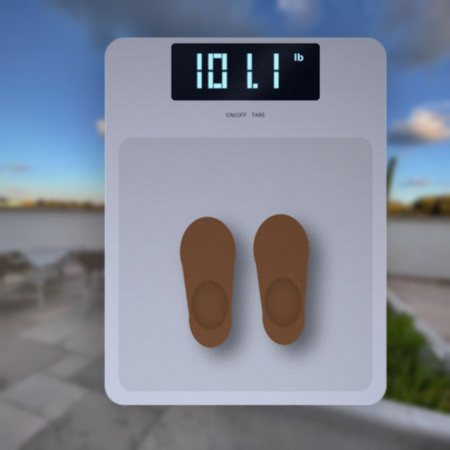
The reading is 101.1 (lb)
